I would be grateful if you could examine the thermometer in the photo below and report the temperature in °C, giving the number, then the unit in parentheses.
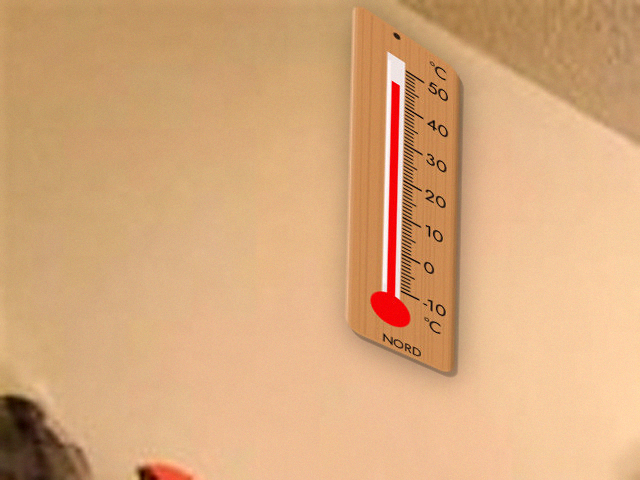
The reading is 45 (°C)
